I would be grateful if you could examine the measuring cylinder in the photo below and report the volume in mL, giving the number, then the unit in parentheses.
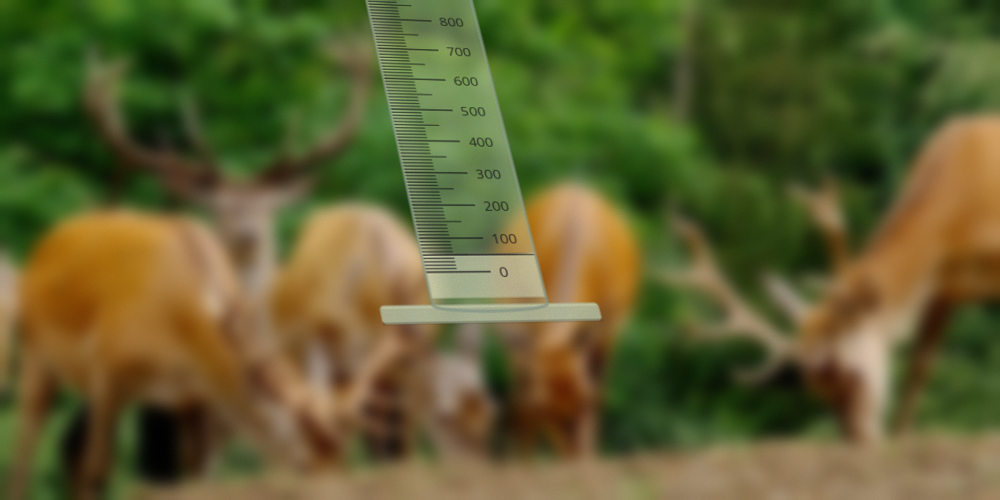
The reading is 50 (mL)
